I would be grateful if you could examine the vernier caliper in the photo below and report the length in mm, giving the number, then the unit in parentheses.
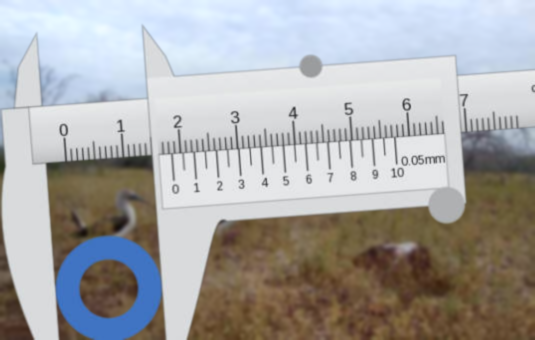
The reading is 18.5 (mm)
